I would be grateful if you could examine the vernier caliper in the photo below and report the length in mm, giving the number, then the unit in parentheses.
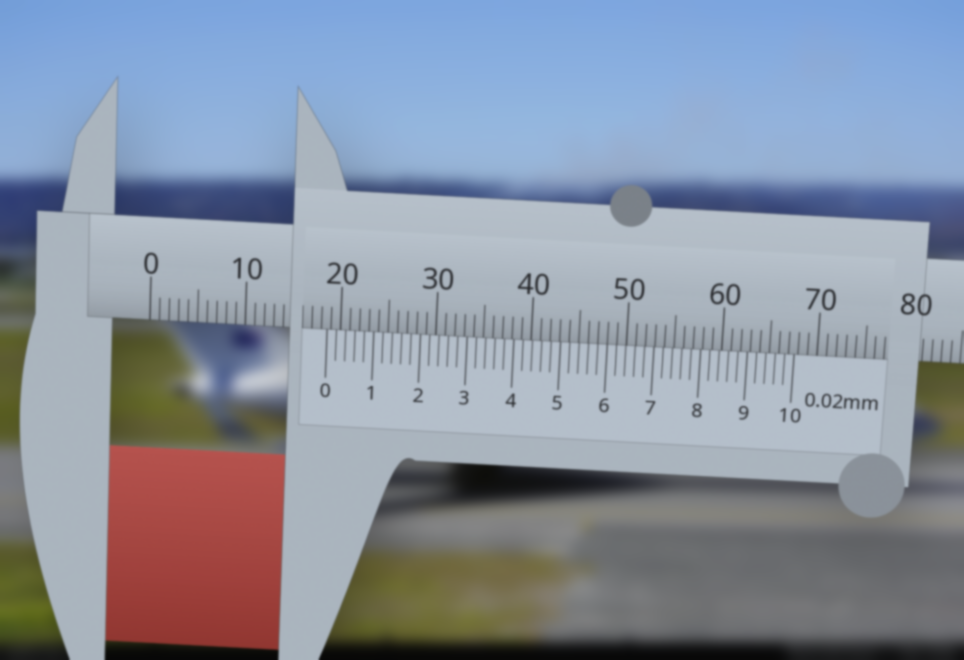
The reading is 18.6 (mm)
